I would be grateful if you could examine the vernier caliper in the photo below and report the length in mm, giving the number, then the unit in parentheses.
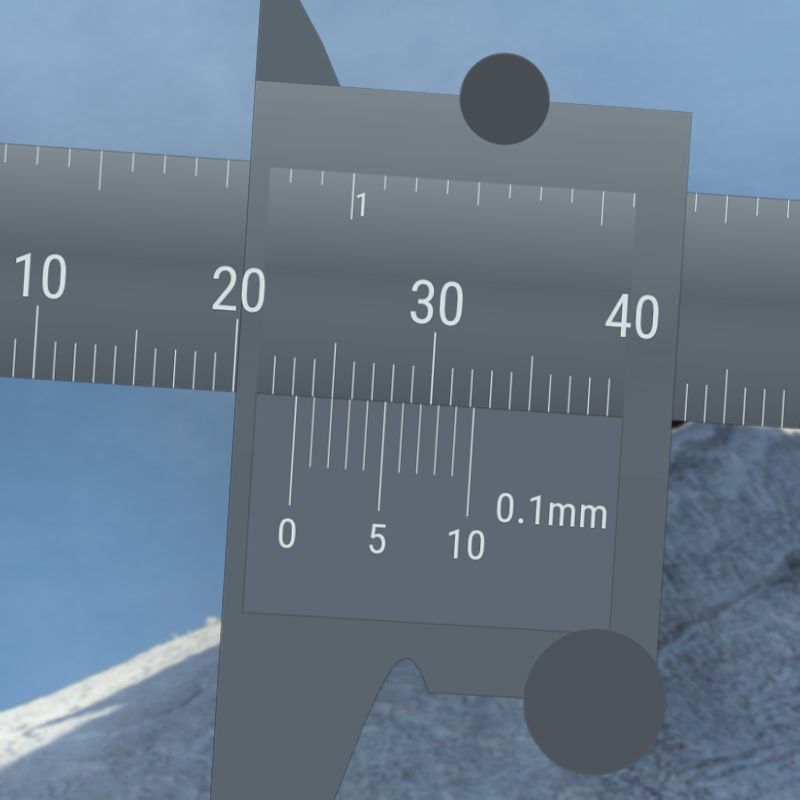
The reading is 23.2 (mm)
